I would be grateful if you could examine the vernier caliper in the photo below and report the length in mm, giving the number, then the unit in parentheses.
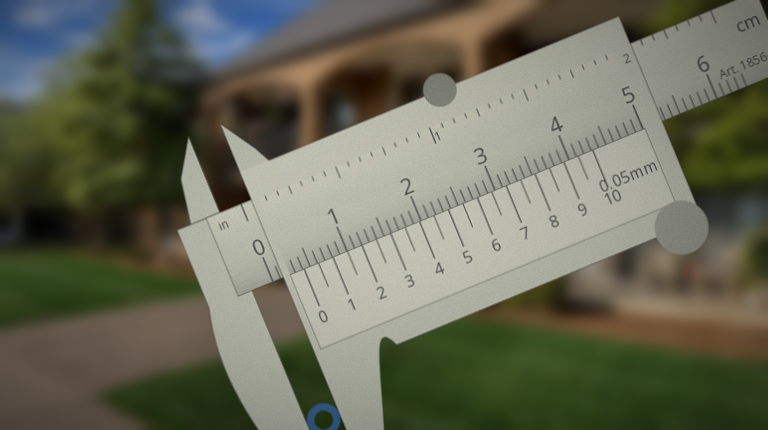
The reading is 4.2 (mm)
